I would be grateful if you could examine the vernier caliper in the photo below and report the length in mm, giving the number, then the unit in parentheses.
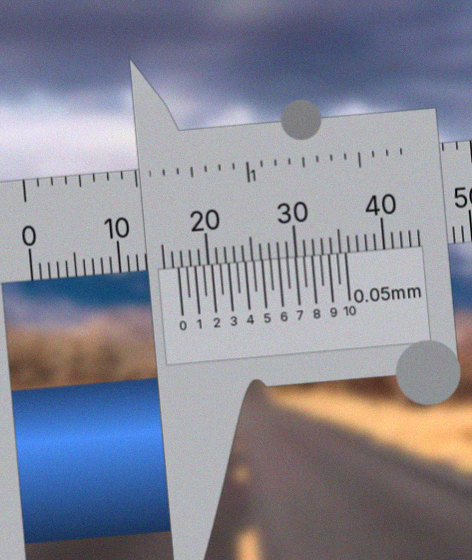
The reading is 16.6 (mm)
